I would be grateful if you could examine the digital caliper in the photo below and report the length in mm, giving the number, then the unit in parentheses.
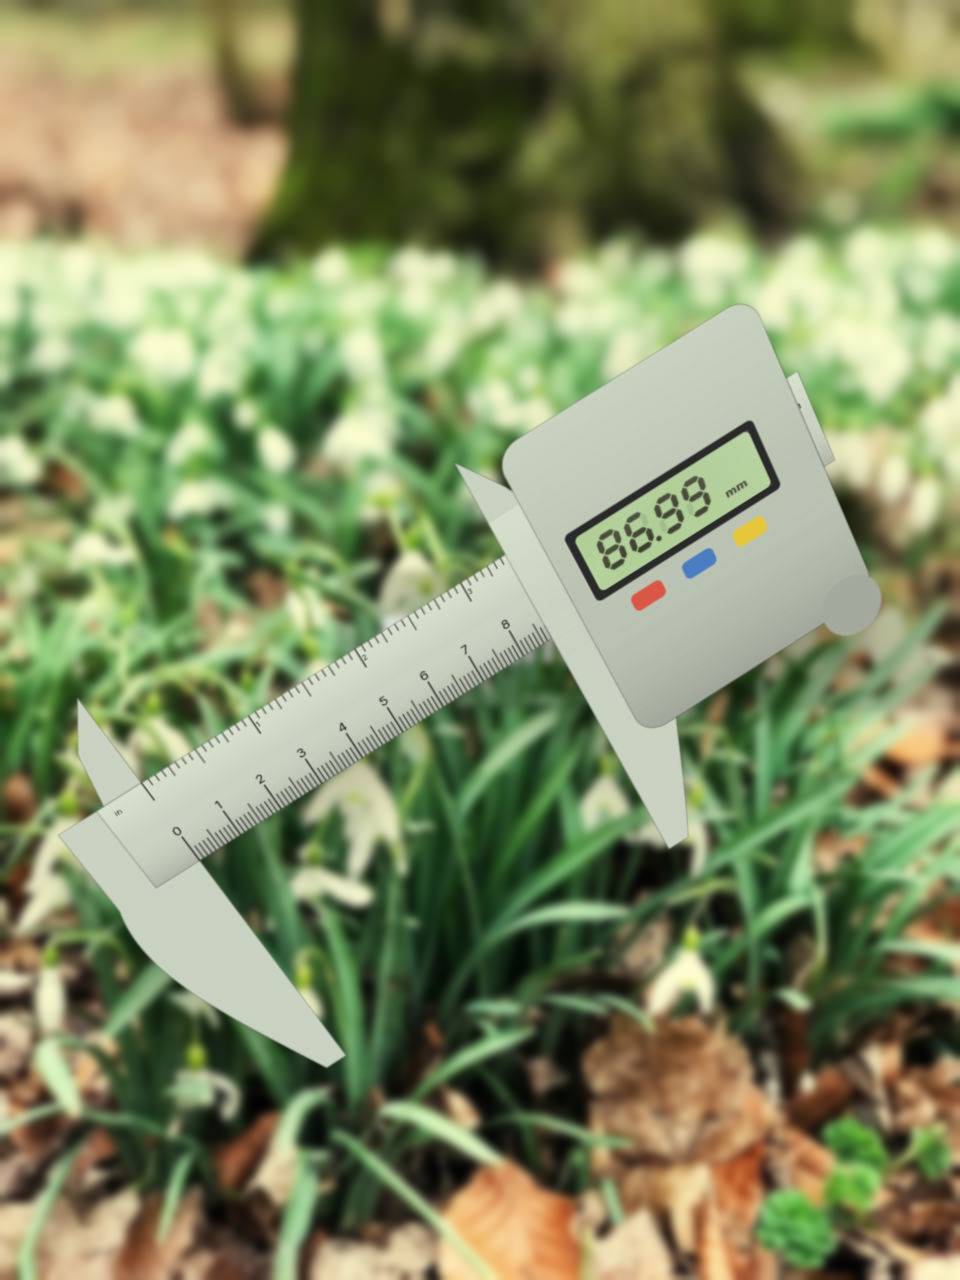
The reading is 86.99 (mm)
